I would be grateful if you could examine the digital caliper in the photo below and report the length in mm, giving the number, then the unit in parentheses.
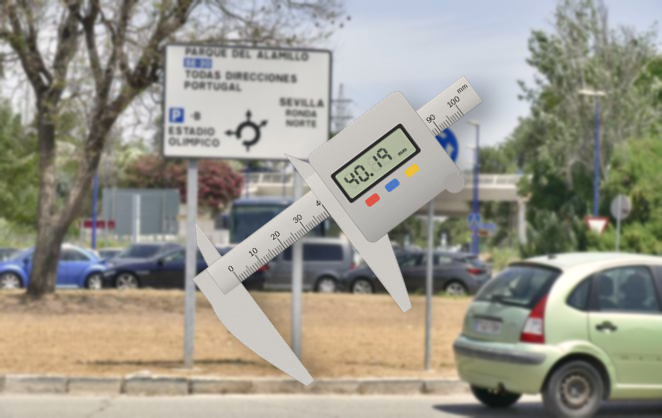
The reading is 40.19 (mm)
